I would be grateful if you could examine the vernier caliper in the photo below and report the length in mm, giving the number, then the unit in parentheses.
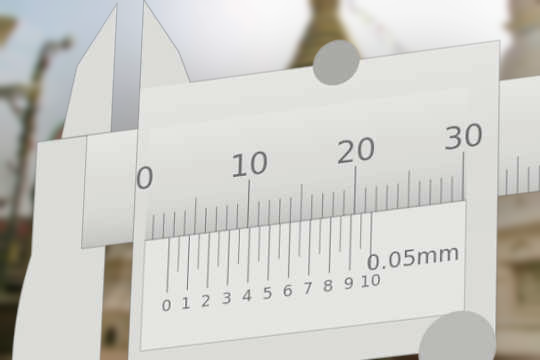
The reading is 2.6 (mm)
